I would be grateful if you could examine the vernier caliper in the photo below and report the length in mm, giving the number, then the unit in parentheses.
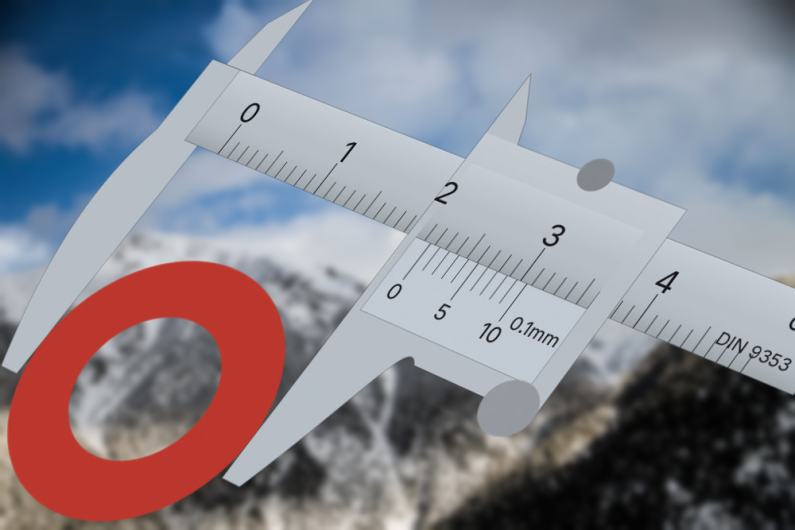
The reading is 21.6 (mm)
